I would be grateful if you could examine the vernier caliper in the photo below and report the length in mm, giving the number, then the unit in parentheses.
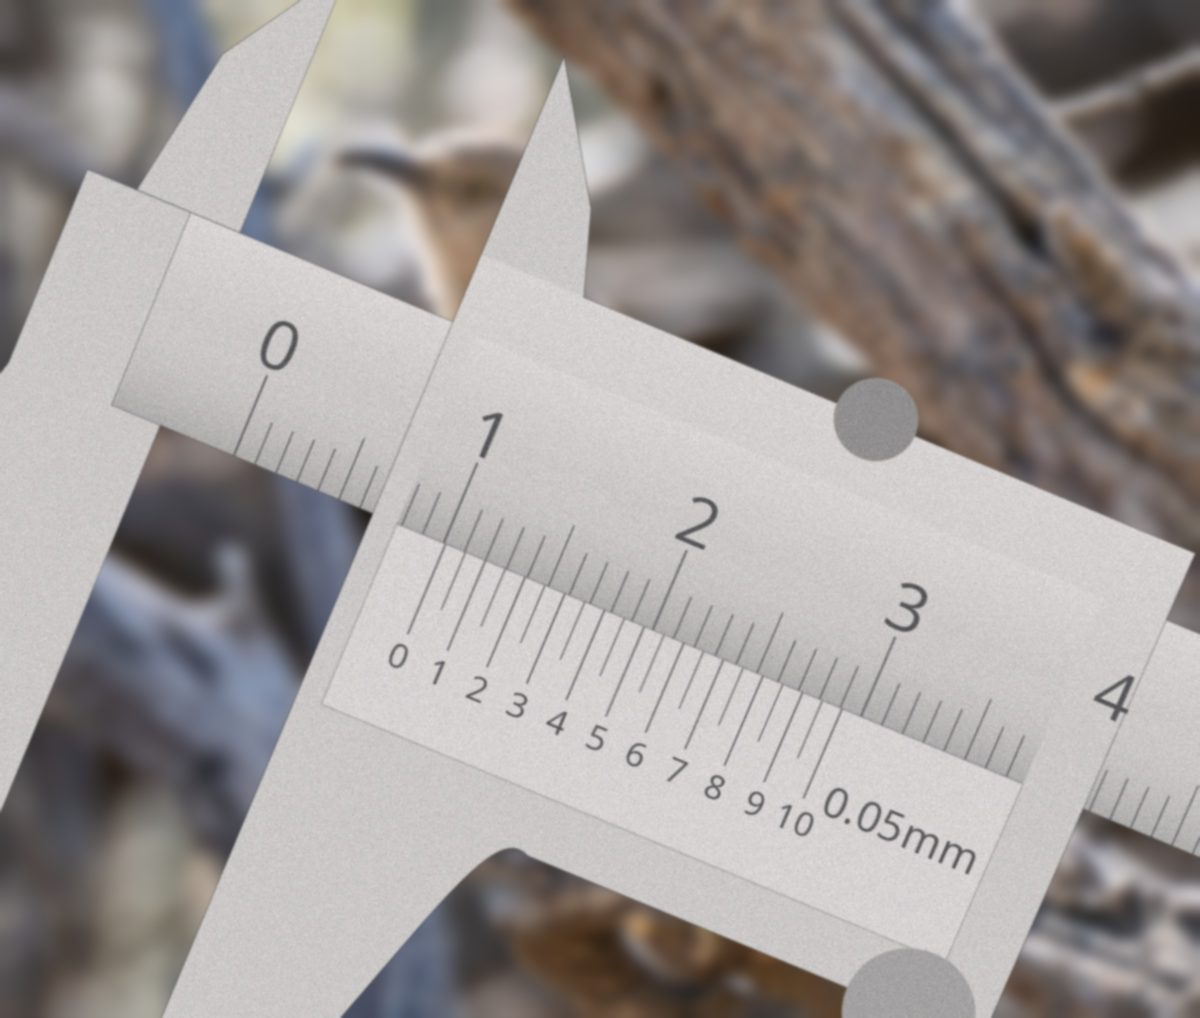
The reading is 10.1 (mm)
